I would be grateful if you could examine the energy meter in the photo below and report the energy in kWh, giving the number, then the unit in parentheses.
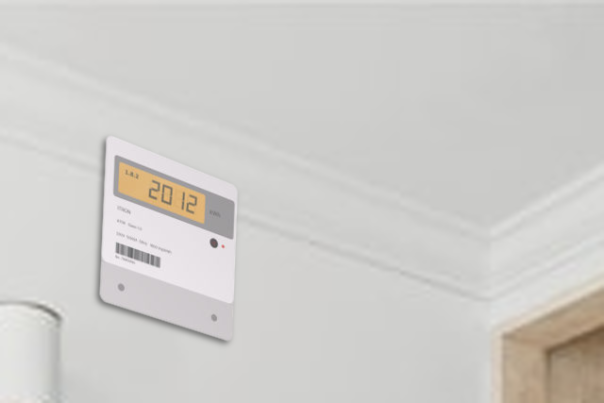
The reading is 2012 (kWh)
